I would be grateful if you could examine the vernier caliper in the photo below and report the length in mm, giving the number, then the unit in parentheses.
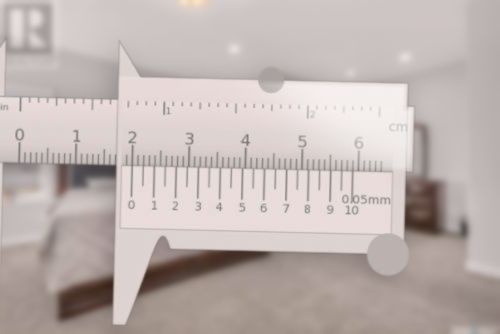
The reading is 20.0 (mm)
